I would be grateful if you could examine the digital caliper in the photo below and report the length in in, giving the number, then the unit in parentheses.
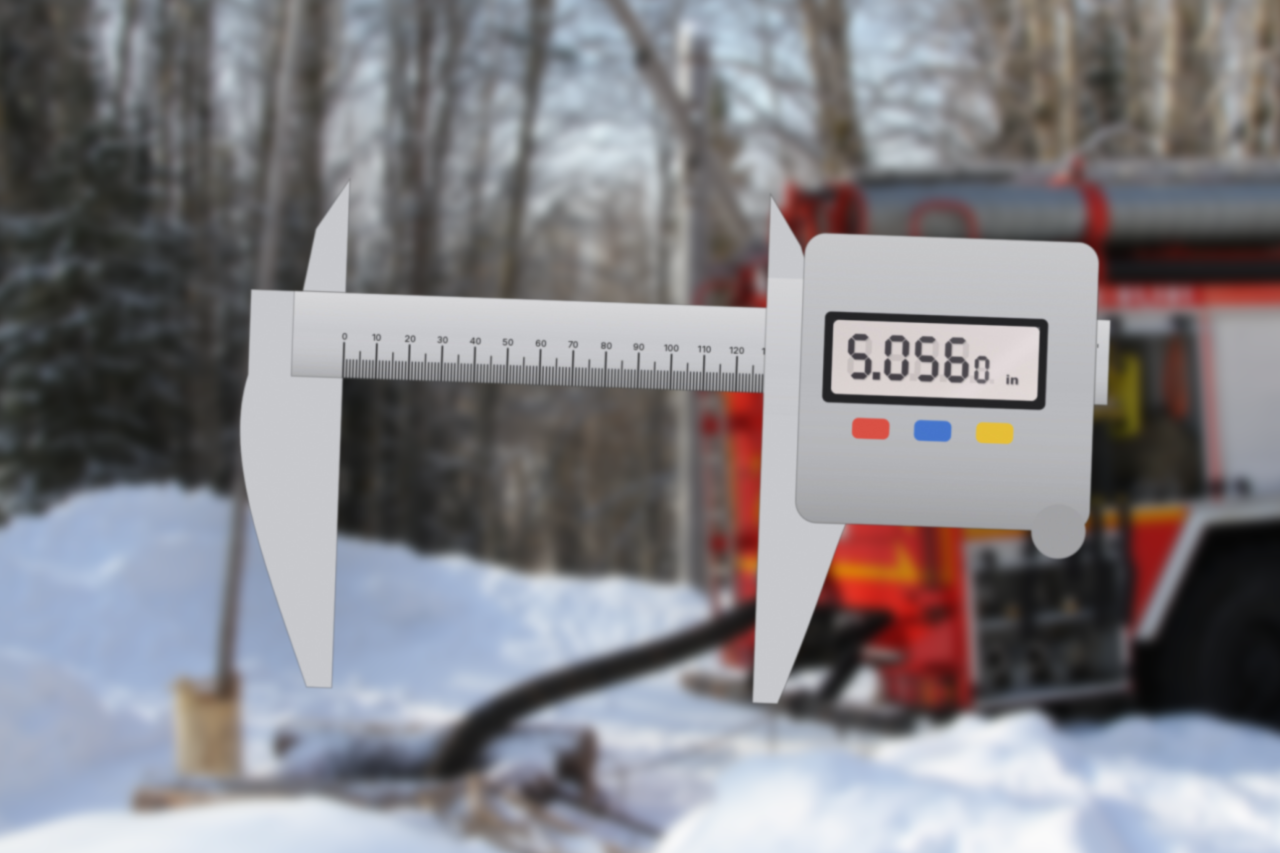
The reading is 5.0560 (in)
